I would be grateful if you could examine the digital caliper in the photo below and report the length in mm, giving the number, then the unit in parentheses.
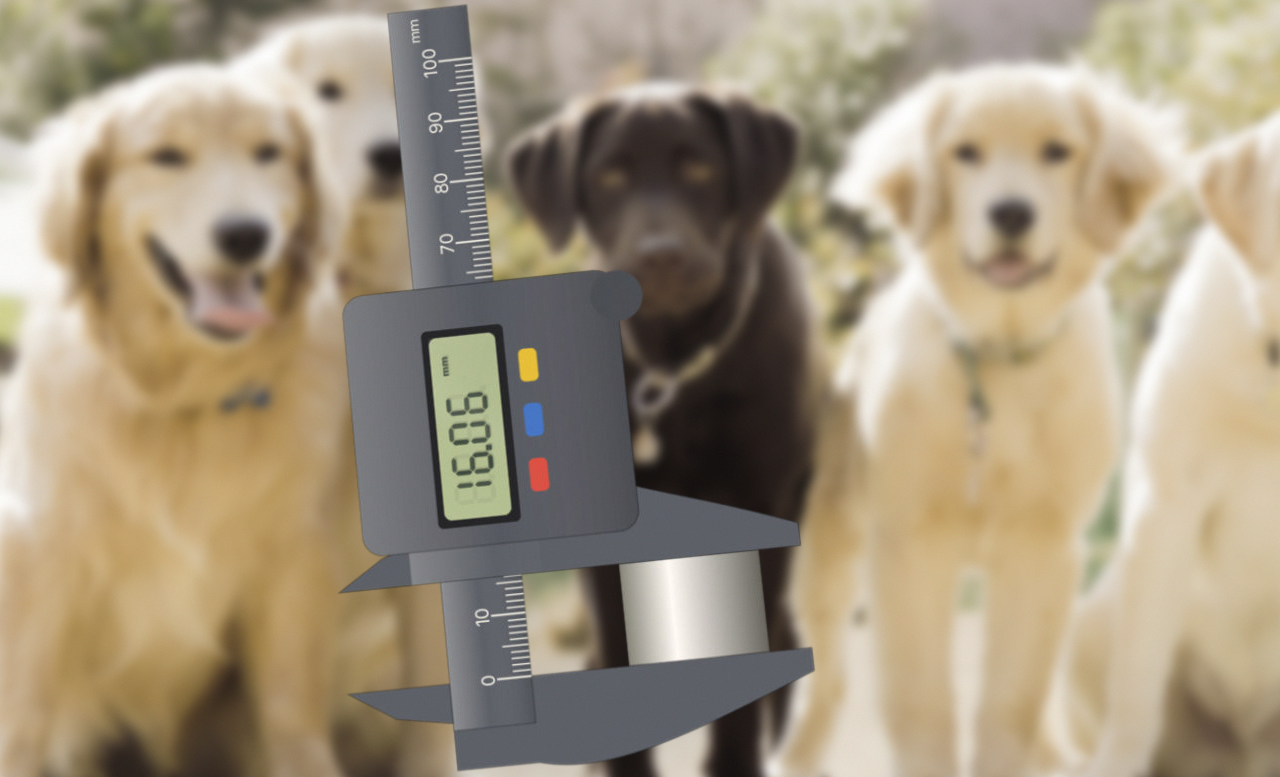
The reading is 16.06 (mm)
